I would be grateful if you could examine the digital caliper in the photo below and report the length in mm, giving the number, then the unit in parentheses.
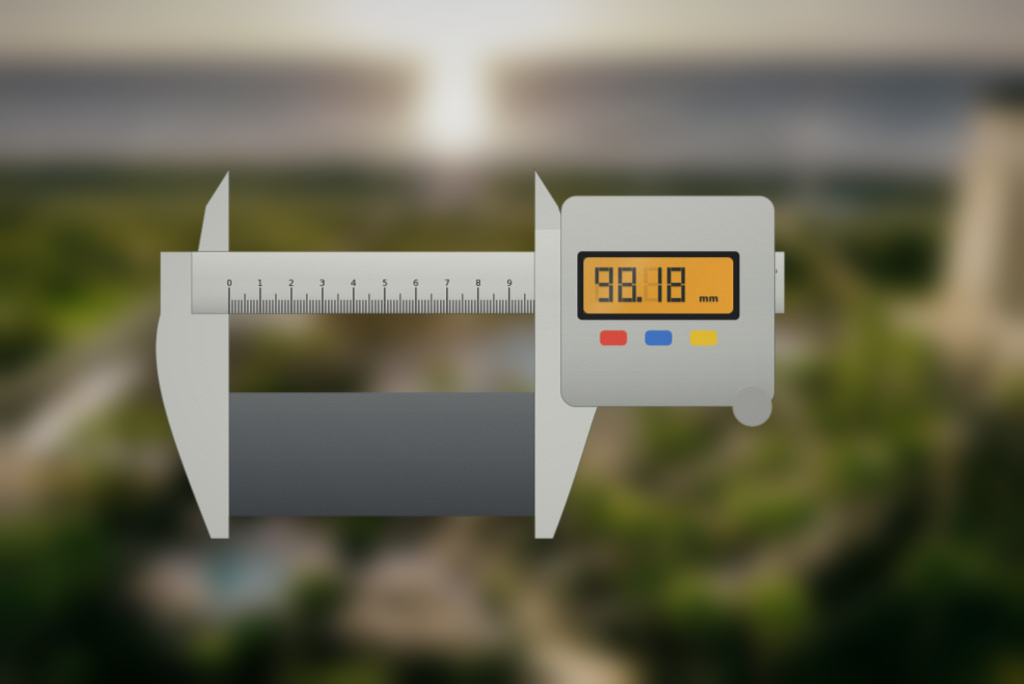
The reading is 98.18 (mm)
